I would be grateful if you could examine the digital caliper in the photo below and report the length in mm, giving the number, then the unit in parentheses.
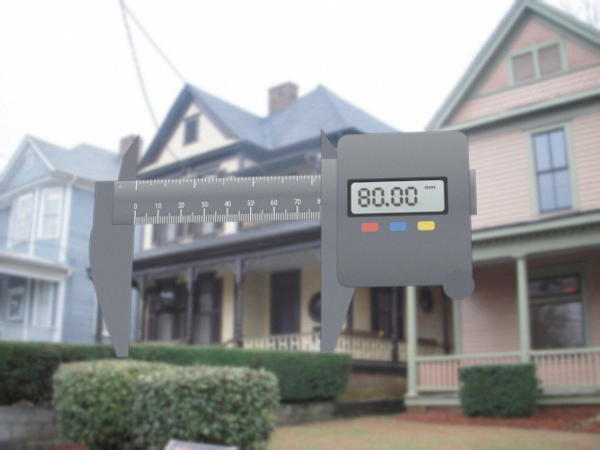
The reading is 80.00 (mm)
